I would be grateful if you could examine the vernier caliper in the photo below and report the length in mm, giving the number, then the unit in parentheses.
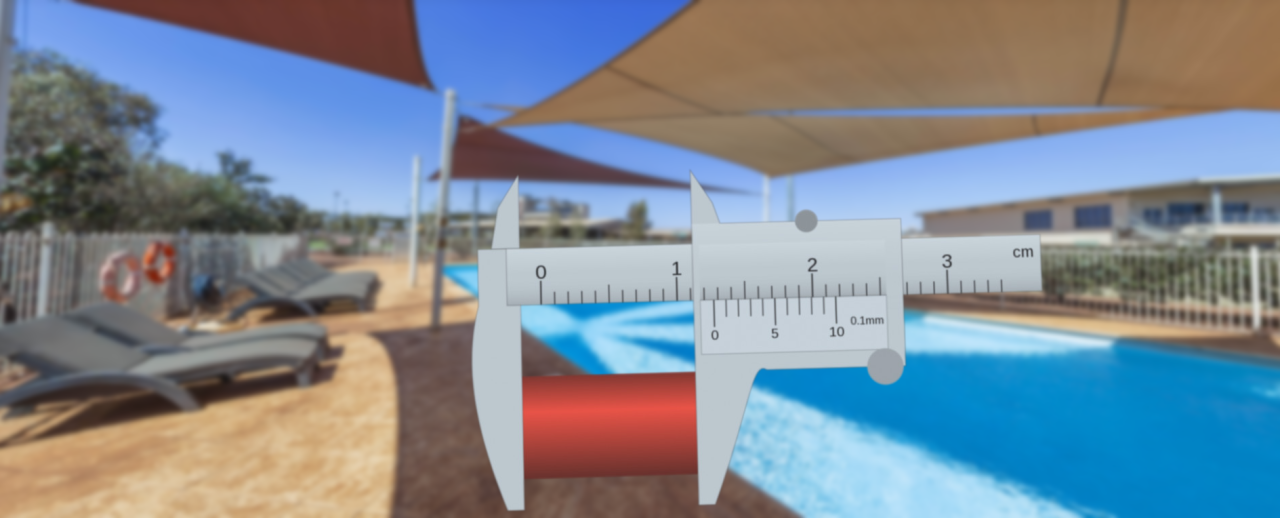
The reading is 12.7 (mm)
